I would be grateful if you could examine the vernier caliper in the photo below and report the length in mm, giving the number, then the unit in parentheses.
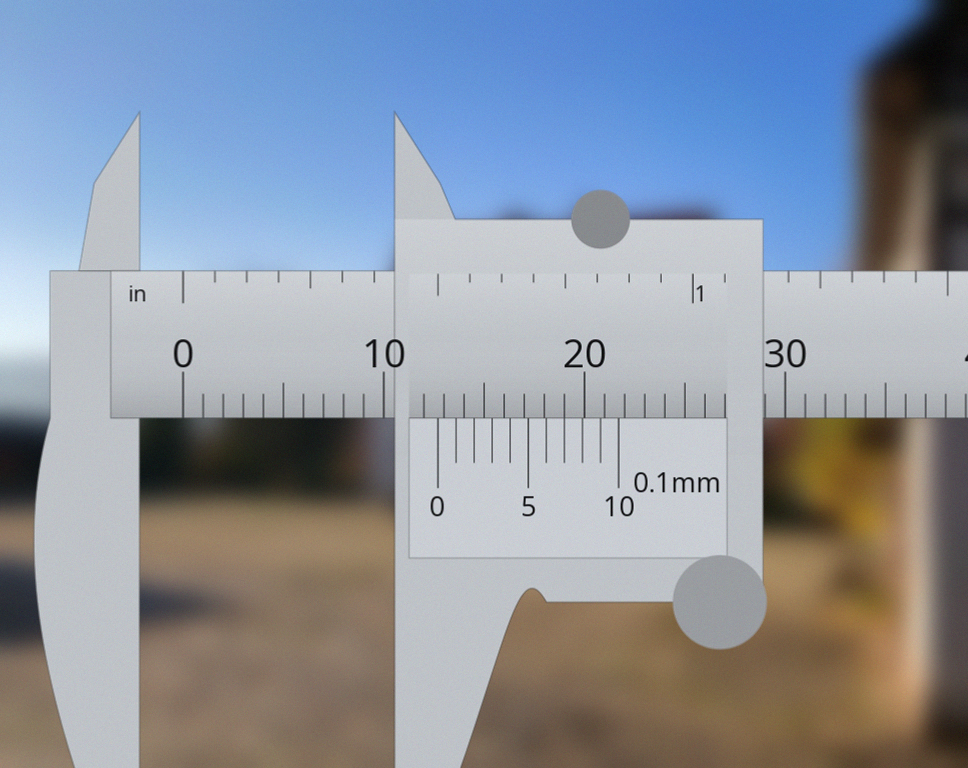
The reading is 12.7 (mm)
